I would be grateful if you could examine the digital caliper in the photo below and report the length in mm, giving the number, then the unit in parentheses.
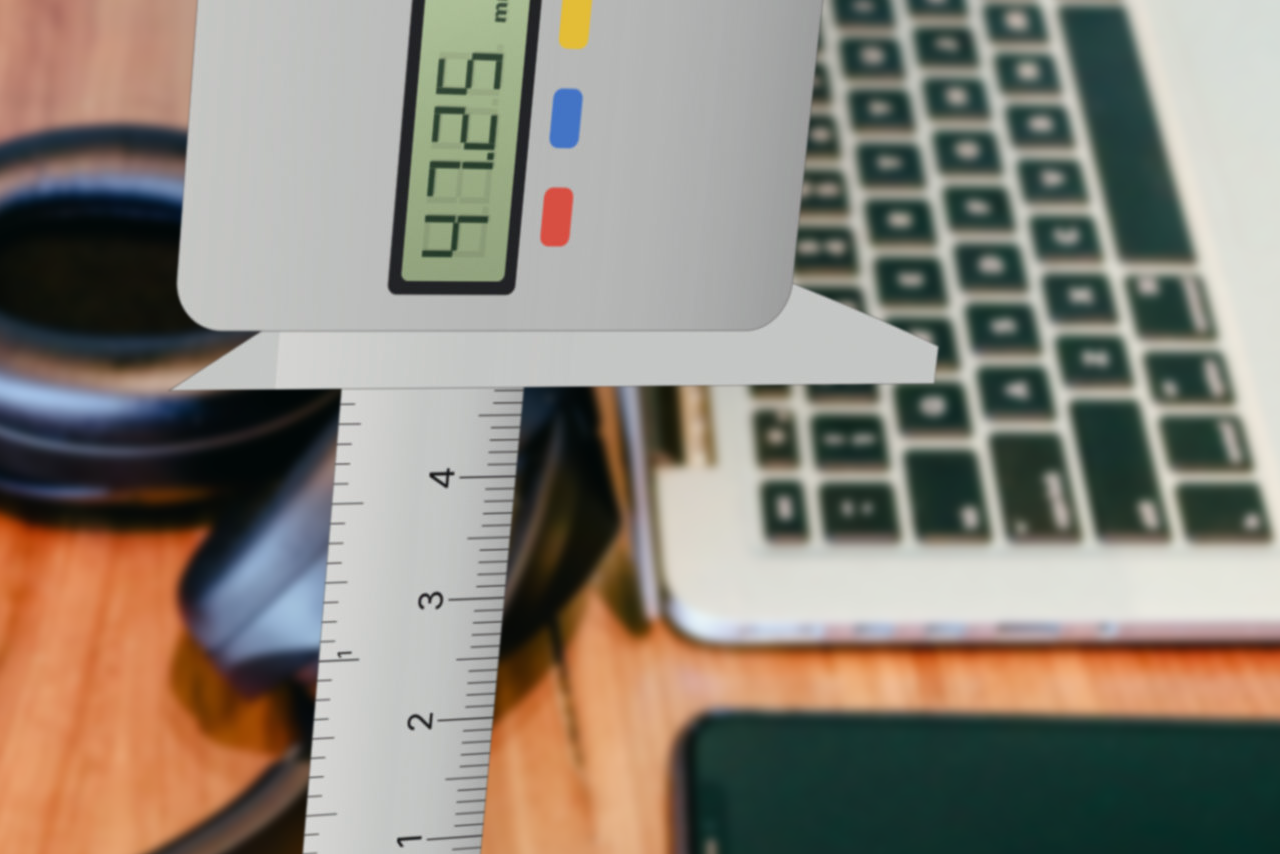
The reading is 47.25 (mm)
